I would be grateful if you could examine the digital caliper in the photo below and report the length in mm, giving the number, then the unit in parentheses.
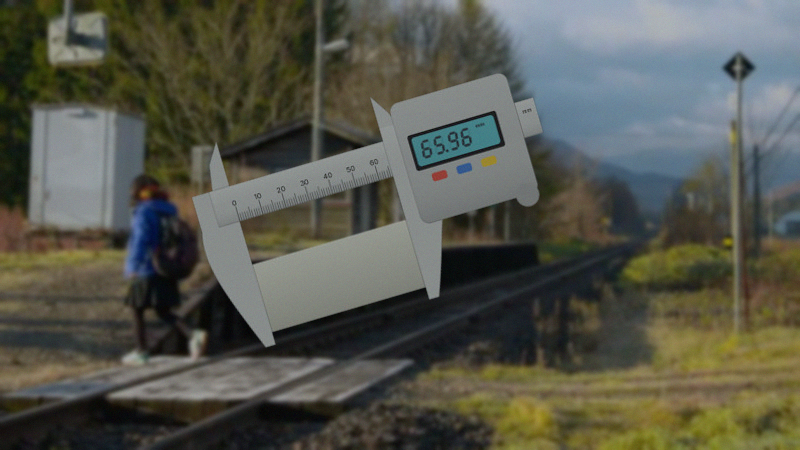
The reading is 65.96 (mm)
